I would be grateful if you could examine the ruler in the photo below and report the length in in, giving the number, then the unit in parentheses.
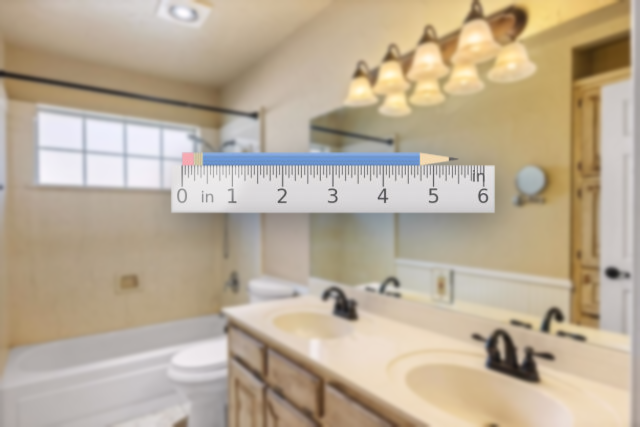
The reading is 5.5 (in)
